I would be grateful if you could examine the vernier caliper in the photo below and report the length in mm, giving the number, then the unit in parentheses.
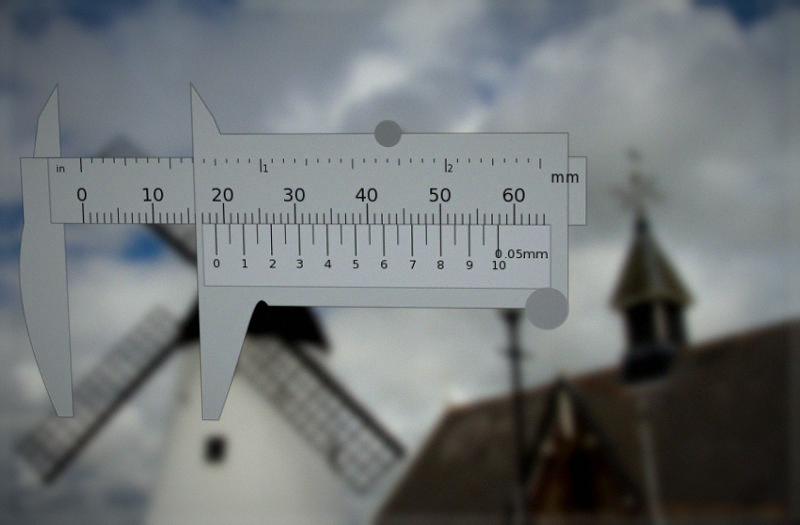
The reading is 18.8 (mm)
